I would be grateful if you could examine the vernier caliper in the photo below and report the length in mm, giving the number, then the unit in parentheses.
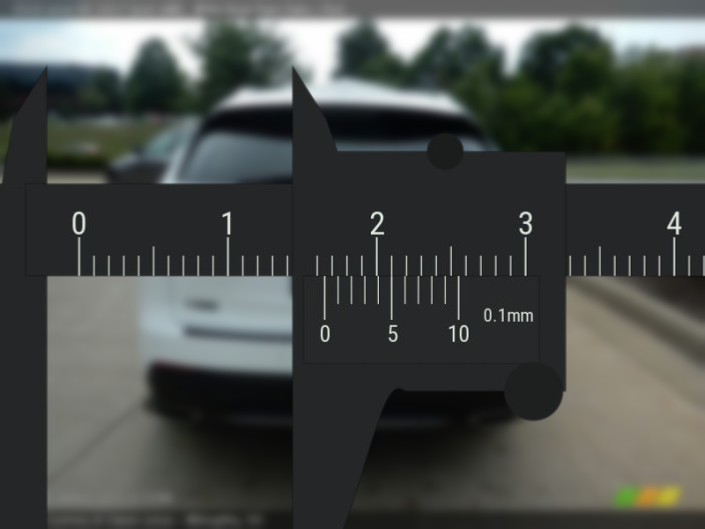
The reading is 16.5 (mm)
